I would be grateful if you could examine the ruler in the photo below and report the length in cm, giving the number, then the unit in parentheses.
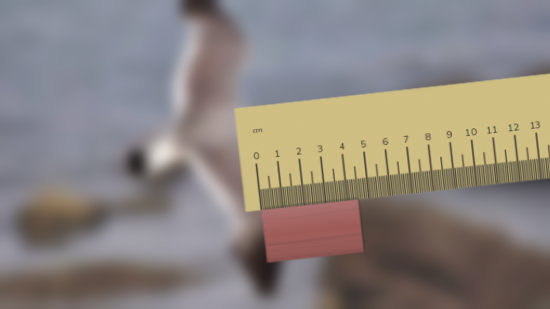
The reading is 4.5 (cm)
